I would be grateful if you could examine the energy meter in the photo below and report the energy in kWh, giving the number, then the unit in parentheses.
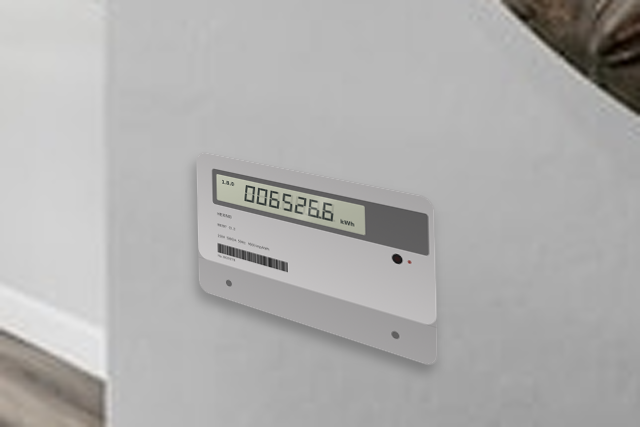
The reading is 6526.6 (kWh)
